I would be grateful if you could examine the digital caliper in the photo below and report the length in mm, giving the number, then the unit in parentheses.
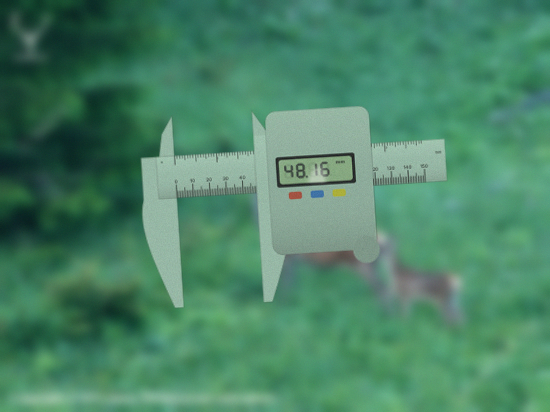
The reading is 48.16 (mm)
